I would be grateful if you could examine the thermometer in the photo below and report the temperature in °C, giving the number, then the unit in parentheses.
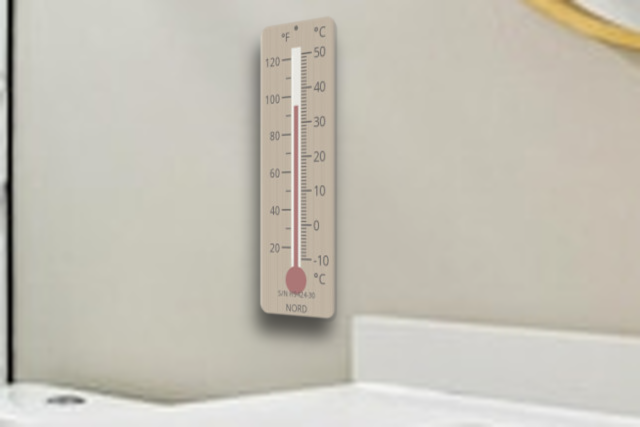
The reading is 35 (°C)
